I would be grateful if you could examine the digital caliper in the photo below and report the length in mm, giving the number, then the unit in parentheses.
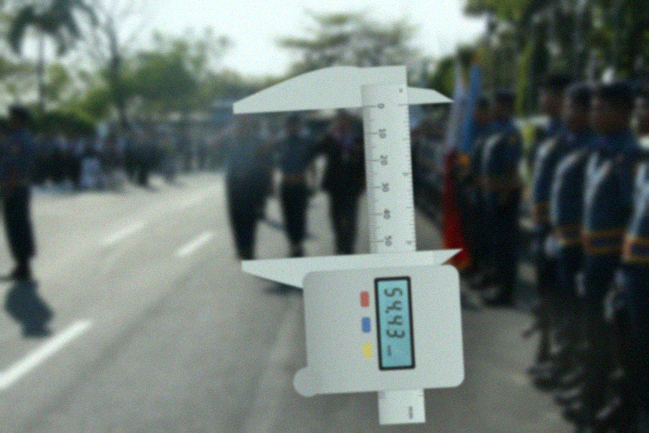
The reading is 54.43 (mm)
